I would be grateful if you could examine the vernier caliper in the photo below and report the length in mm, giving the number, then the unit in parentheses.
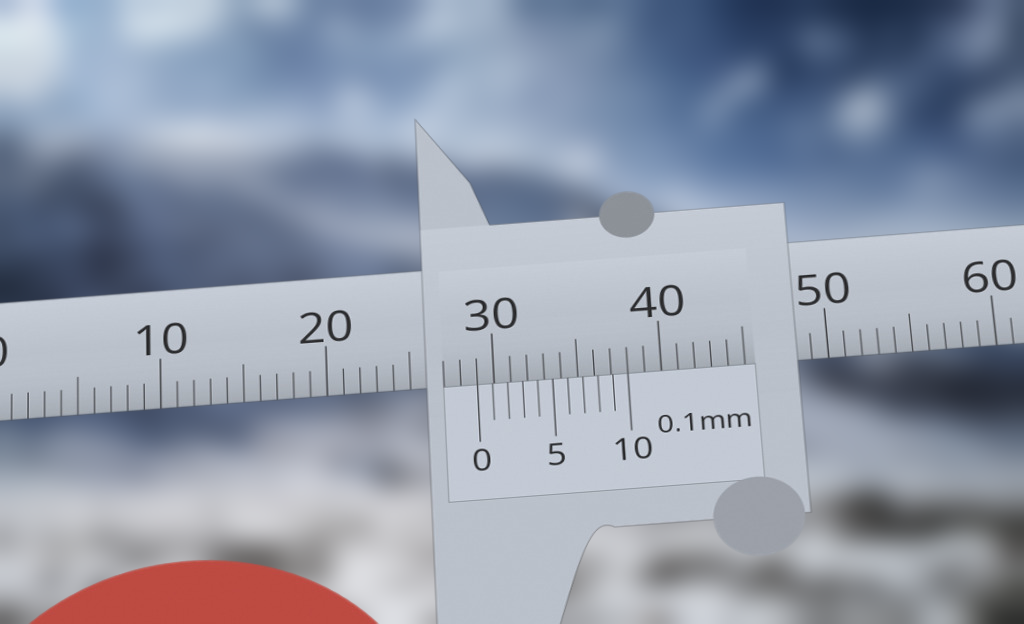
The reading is 29.0 (mm)
